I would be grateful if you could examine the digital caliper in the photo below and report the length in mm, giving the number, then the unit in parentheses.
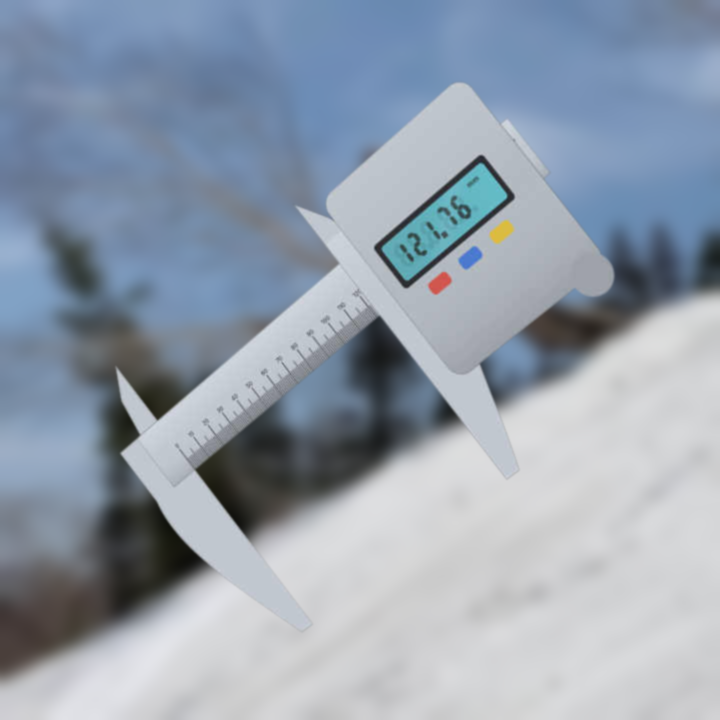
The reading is 121.76 (mm)
